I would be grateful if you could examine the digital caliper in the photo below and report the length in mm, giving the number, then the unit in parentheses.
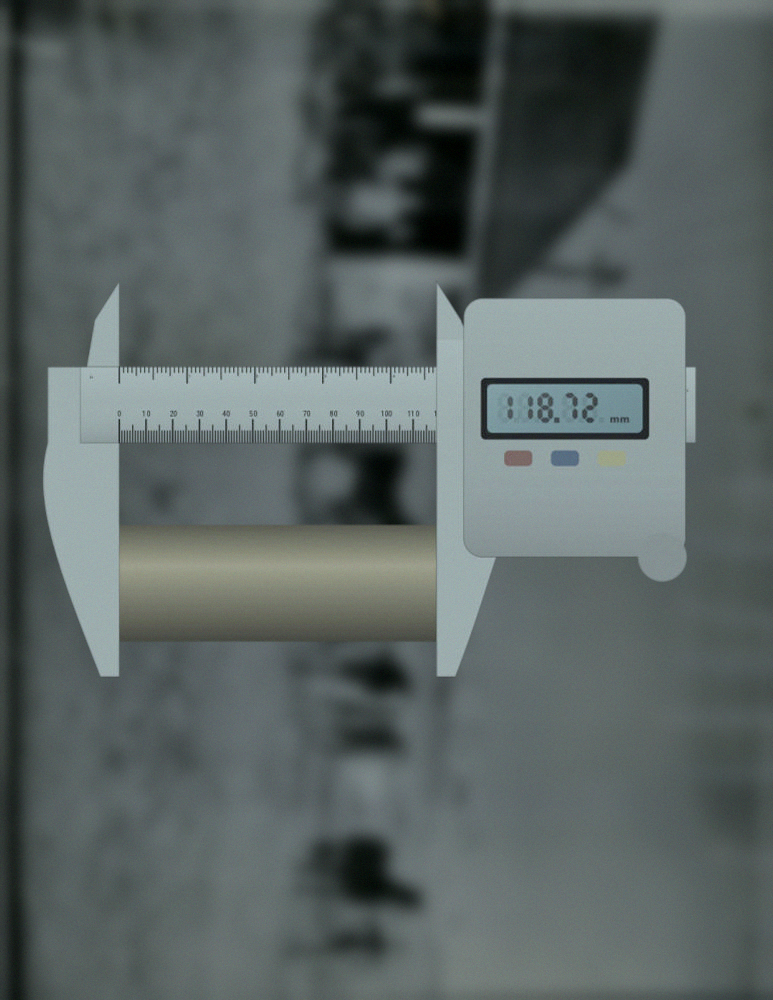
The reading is 118.72 (mm)
